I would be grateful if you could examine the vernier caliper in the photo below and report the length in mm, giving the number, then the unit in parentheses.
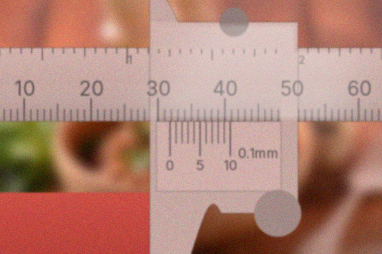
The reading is 31.8 (mm)
